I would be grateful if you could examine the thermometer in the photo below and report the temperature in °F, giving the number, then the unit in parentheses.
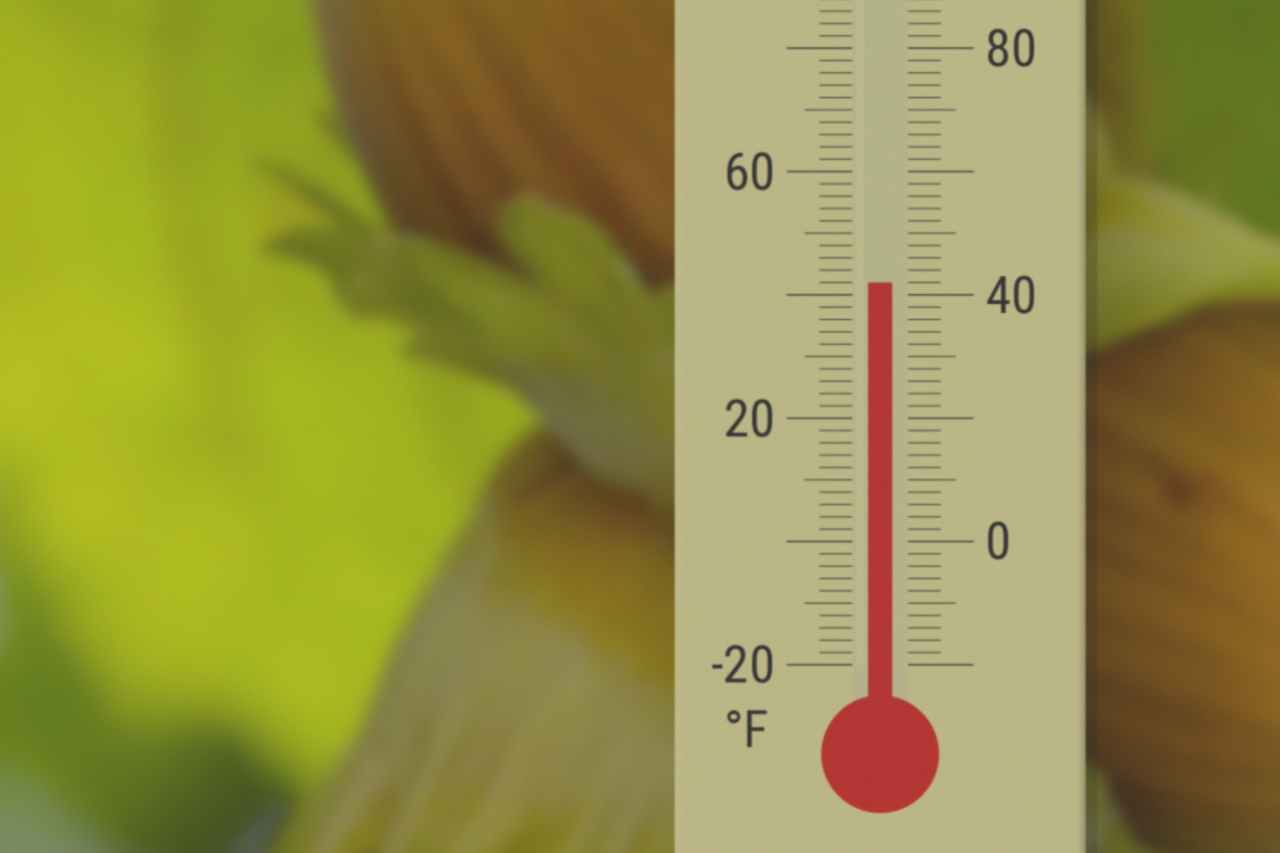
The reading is 42 (°F)
